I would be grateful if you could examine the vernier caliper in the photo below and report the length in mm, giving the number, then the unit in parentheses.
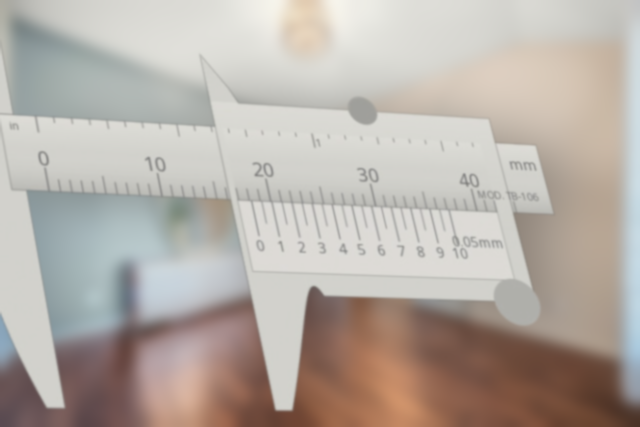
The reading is 18.2 (mm)
